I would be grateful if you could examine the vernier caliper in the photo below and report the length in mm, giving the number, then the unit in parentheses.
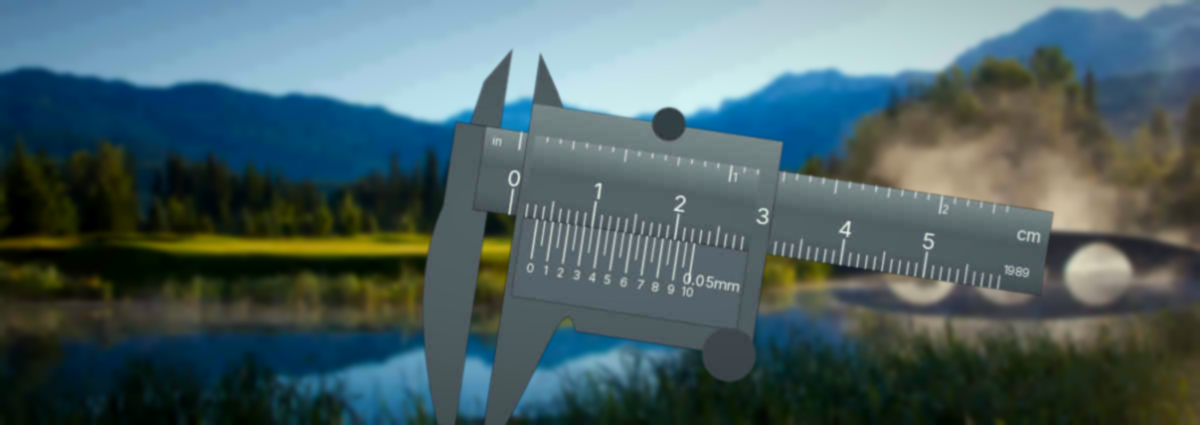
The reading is 3.4 (mm)
